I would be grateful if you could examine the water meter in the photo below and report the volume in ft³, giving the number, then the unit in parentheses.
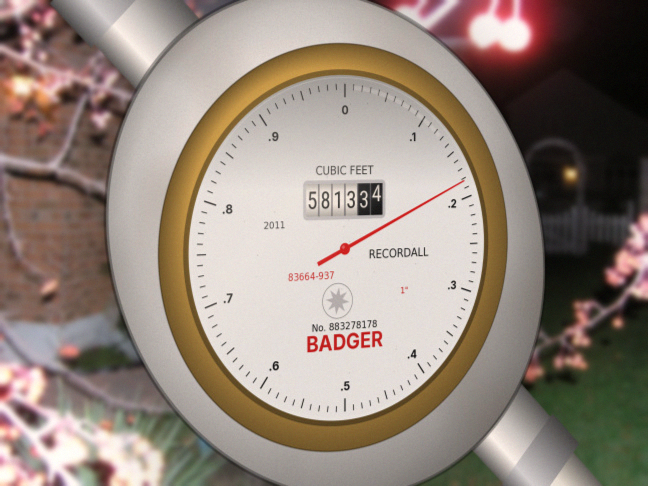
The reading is 581334.18 (ft³)
